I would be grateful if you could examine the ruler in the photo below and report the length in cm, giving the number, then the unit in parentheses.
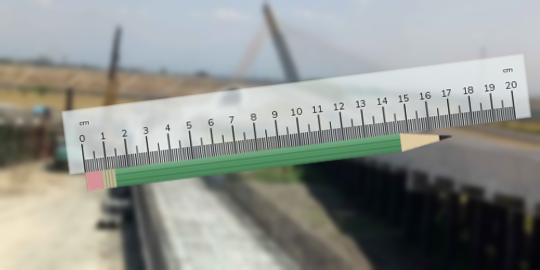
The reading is 17 (cm)
